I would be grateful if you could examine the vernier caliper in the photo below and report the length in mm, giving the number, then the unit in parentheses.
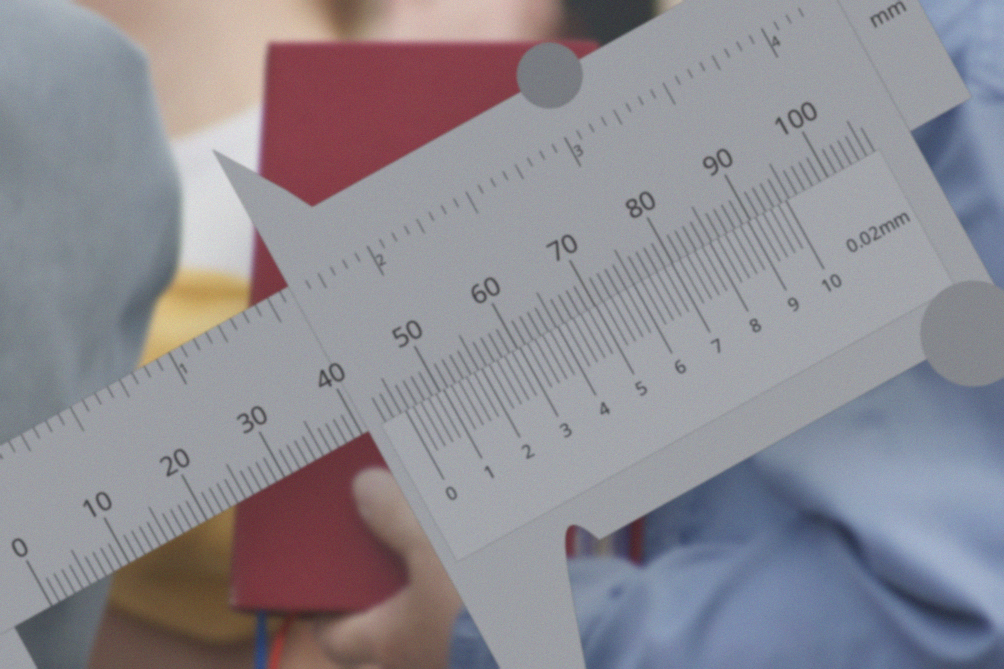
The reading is 45.6 (mm)
